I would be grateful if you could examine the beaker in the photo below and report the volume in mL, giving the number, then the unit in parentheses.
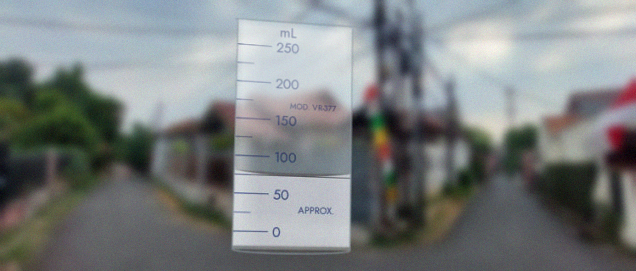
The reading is 75 (mL)
